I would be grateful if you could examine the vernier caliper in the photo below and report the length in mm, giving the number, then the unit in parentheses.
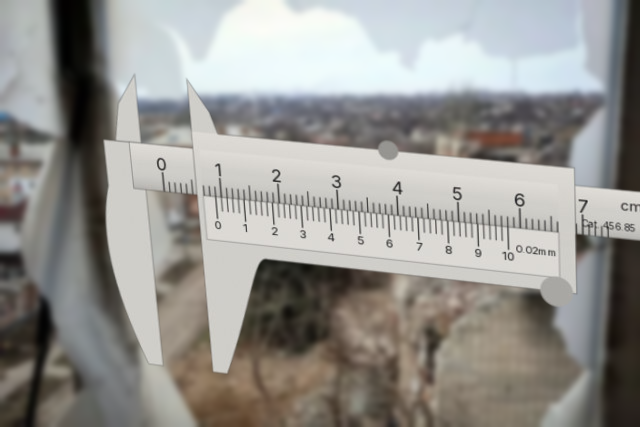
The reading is 9.0 (mm)
